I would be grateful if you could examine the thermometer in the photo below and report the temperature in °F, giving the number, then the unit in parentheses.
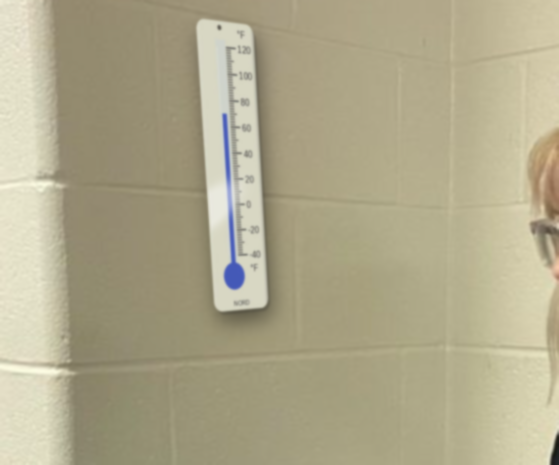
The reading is 70 (°F)
